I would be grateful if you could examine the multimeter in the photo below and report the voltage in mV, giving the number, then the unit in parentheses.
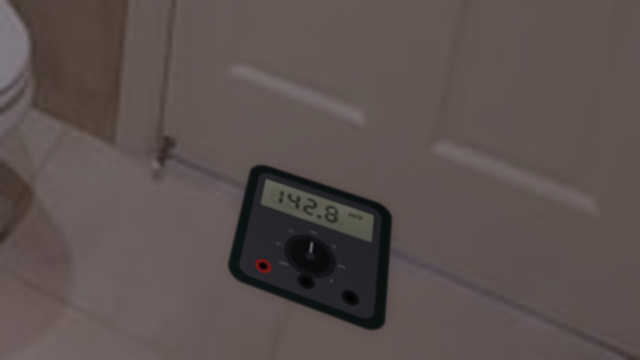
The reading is 142.8 (mV)
